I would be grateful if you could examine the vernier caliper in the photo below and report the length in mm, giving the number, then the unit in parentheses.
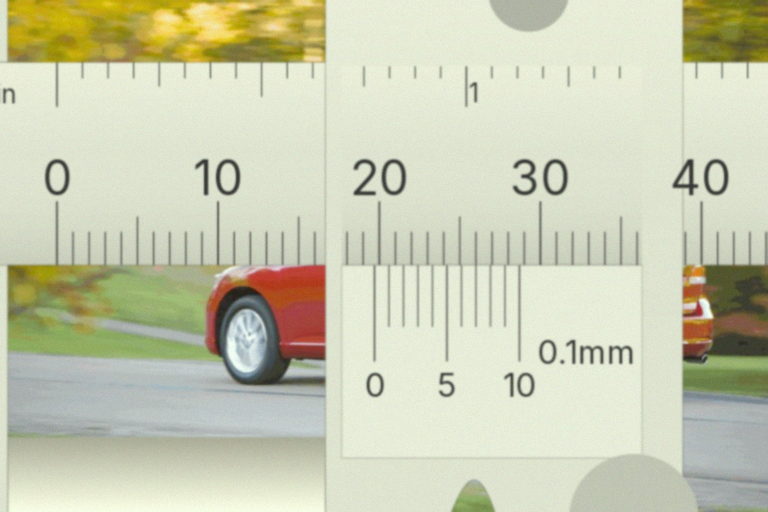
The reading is 19.7 (mm)
